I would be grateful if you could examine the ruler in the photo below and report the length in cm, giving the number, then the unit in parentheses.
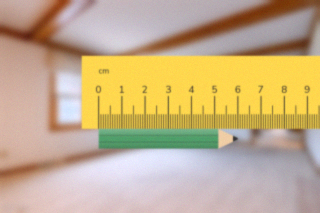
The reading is 6 (cm)
